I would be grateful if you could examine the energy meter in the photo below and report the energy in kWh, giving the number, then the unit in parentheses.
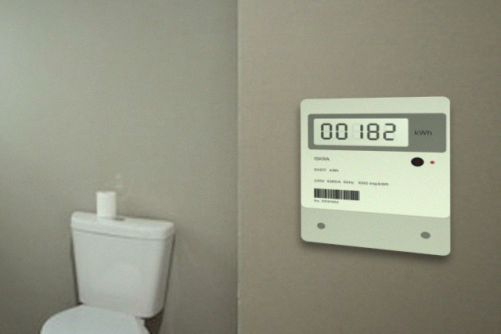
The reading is 182 (kWh)
